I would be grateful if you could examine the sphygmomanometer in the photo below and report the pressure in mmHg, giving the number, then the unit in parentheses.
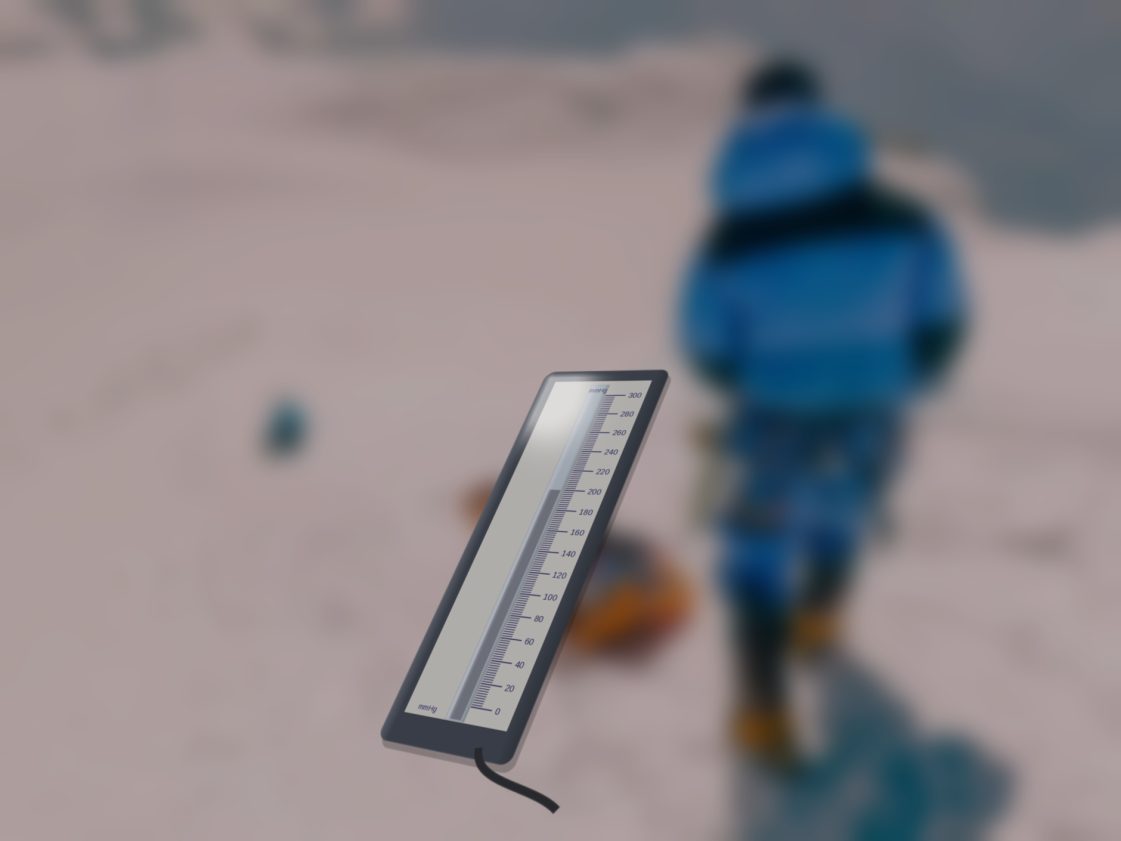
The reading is 200 (mmHg)
